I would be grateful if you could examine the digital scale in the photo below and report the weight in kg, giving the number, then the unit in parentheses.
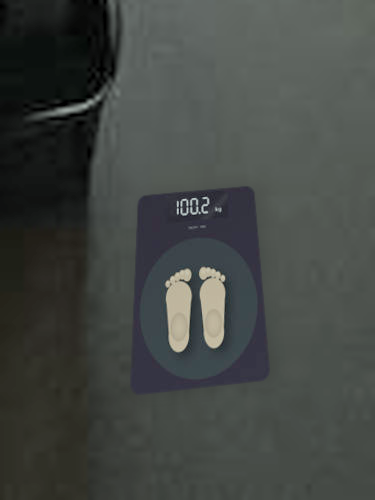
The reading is 100.2 (kg)
